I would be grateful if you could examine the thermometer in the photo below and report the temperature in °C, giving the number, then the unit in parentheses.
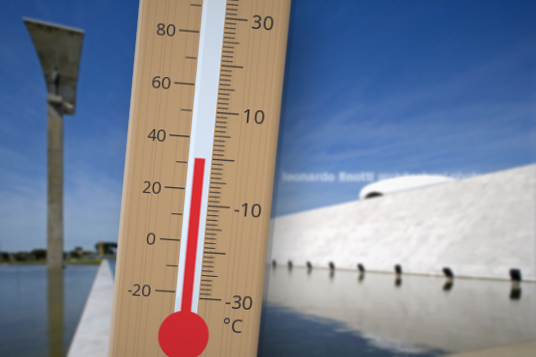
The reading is 0 (°C)
